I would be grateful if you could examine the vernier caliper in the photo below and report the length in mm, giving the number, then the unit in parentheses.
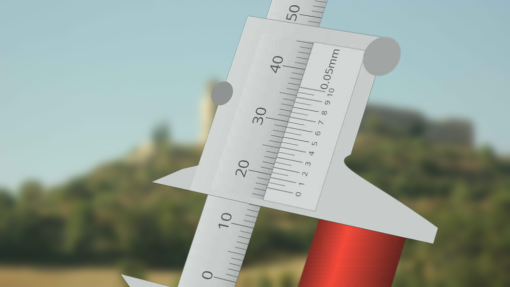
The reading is 17.6 (mm)
